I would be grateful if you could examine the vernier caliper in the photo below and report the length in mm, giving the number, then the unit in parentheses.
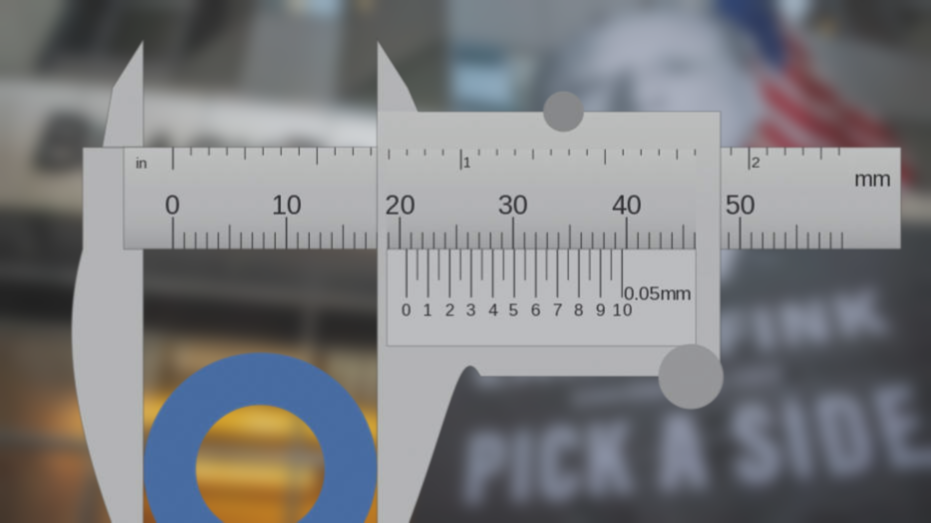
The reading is 20.6 (mm)
